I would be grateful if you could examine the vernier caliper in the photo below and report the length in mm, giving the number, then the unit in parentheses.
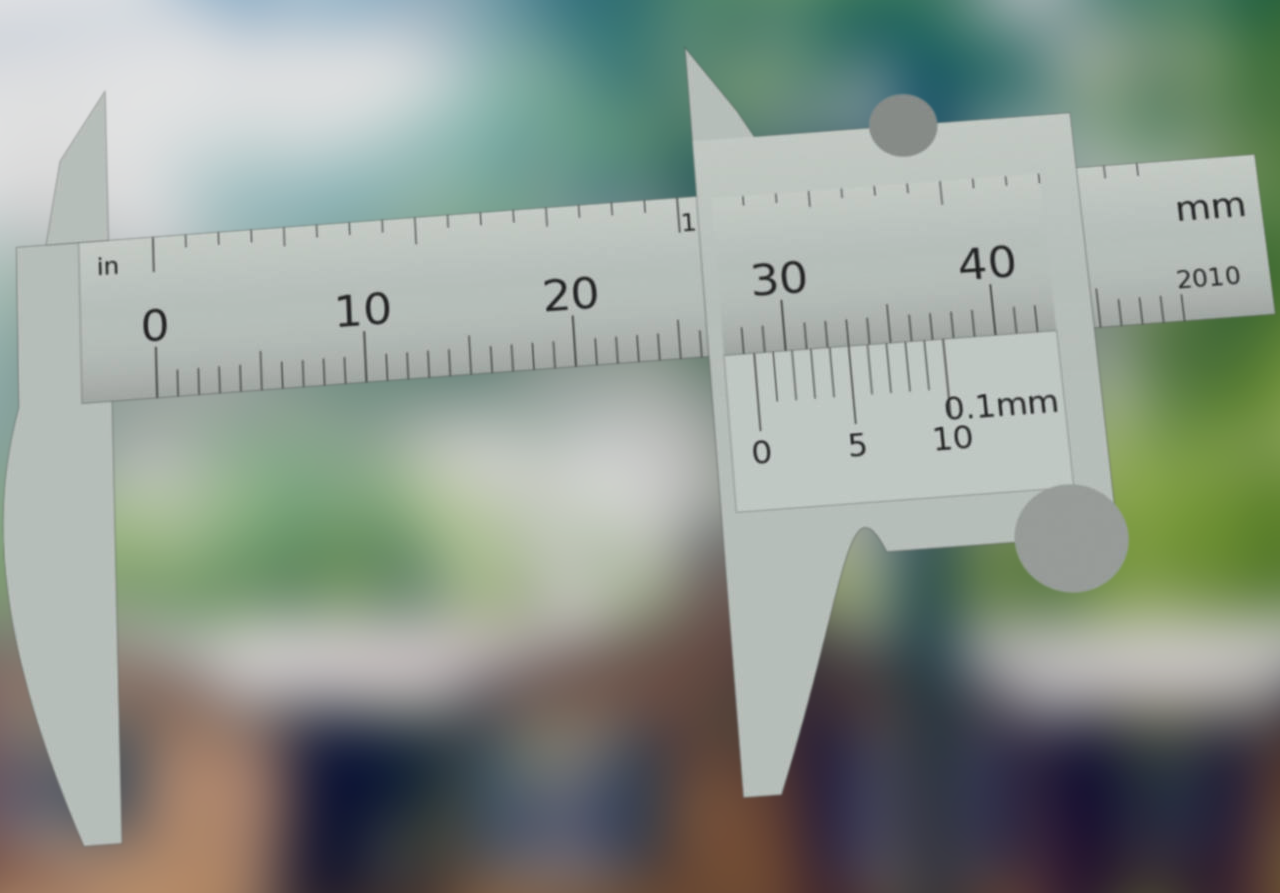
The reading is 28.5 (mm)
